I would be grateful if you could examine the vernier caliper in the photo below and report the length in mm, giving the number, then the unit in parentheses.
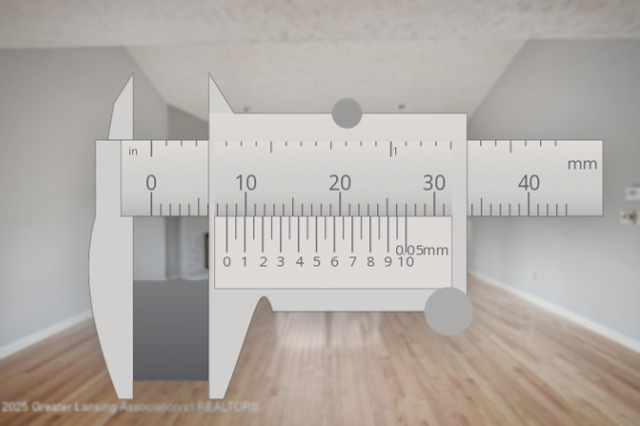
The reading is 8.0 (mm)
